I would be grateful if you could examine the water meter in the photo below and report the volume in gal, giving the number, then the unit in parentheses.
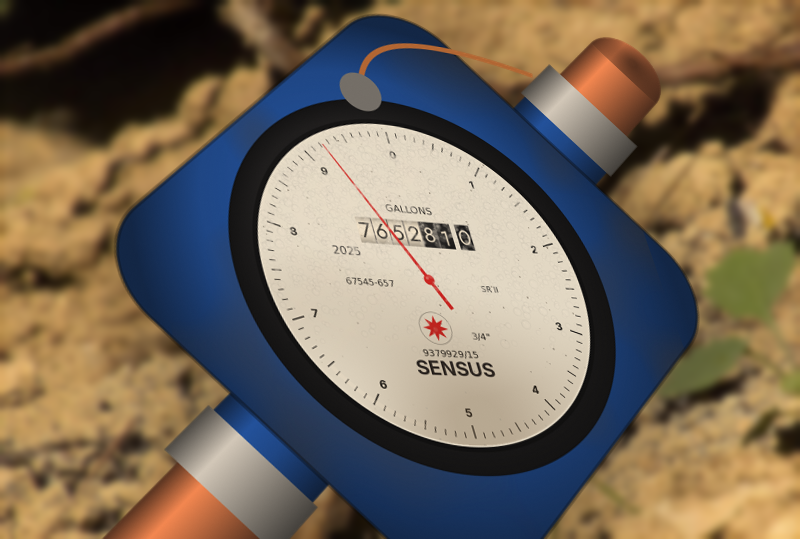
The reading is 7652809.2 (gal)
